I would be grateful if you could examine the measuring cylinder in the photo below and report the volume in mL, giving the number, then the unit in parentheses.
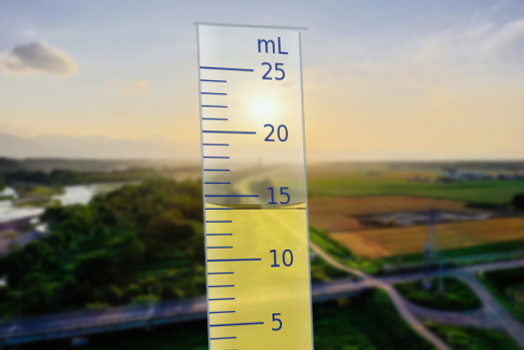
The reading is 14 (mL)
